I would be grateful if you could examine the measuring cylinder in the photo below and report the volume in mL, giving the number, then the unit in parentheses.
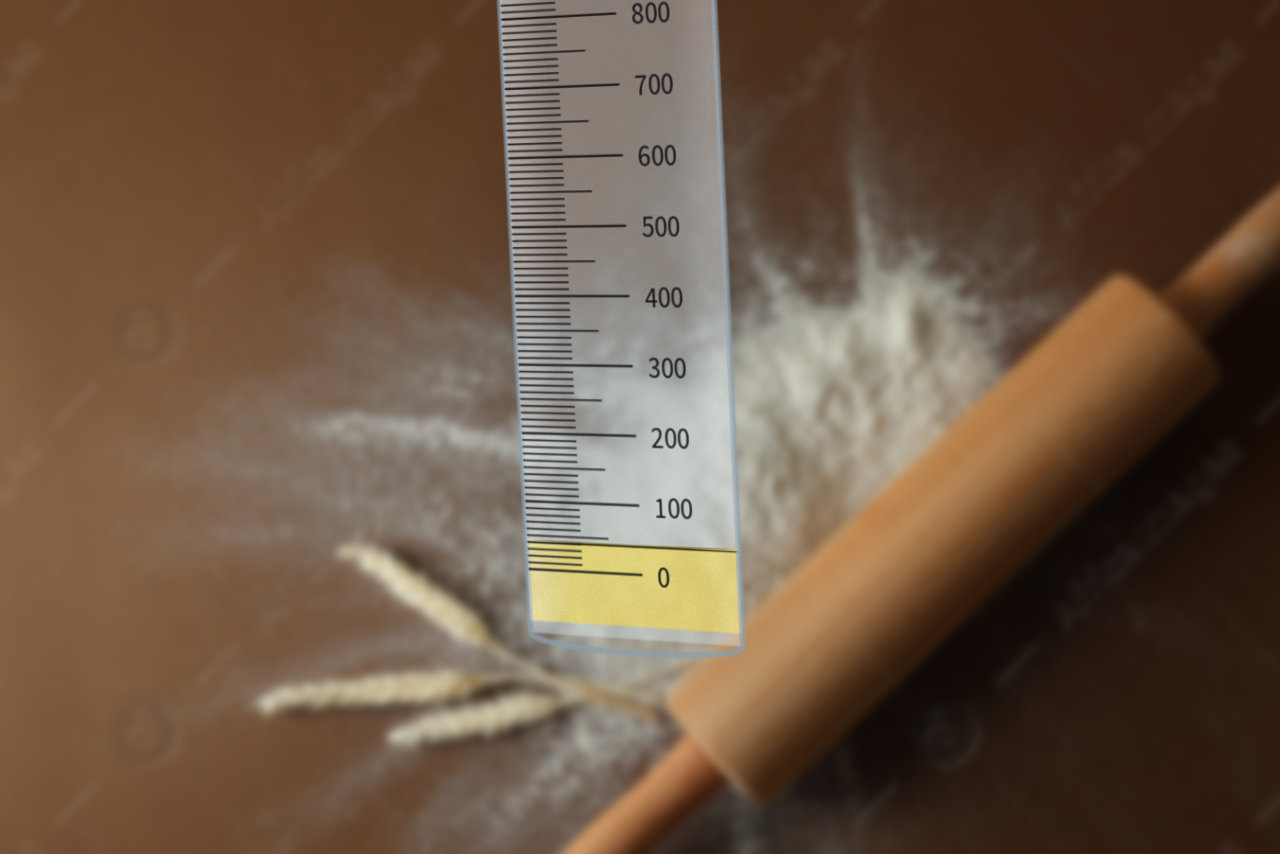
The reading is 40 (mL)
